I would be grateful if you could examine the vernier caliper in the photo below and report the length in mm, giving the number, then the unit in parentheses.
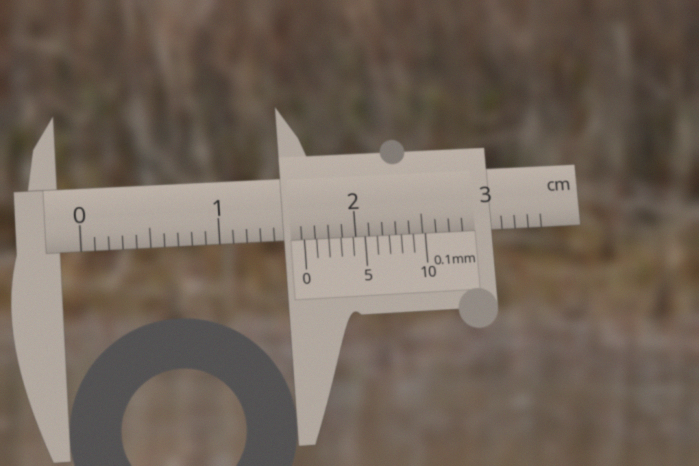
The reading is 16.2 (mm)
